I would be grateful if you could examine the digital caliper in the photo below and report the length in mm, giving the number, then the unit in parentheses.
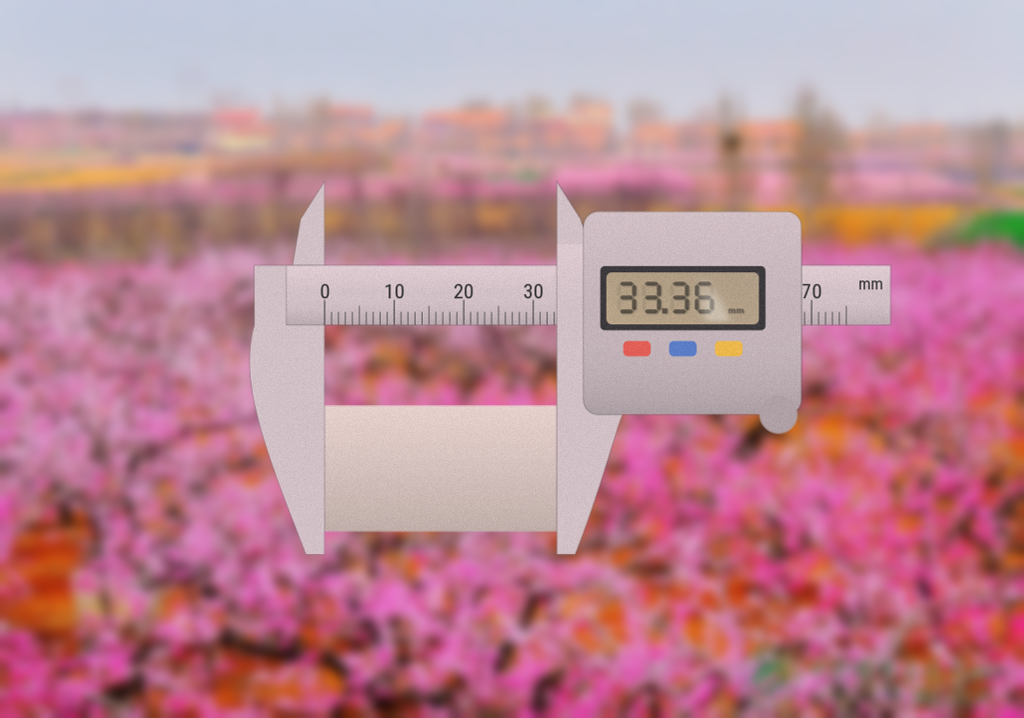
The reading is 33.36 (mm)
